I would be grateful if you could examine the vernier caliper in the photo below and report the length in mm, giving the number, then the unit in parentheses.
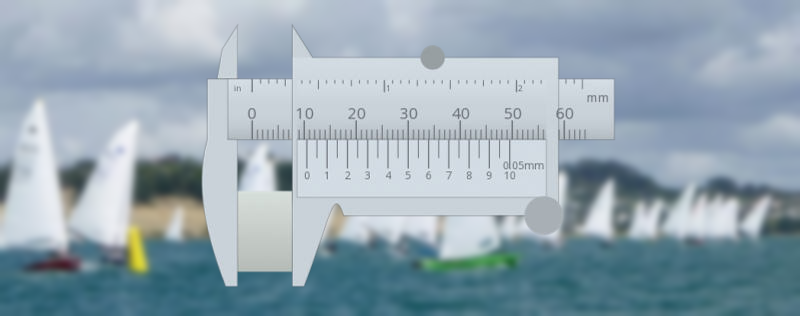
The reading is 10.5 (mm)
